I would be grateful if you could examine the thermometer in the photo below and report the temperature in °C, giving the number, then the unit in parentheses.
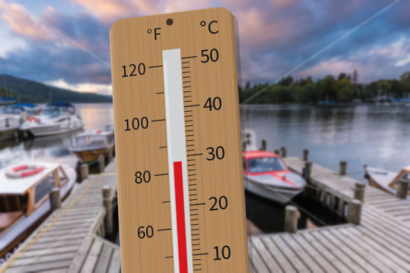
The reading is 29 (°C)
